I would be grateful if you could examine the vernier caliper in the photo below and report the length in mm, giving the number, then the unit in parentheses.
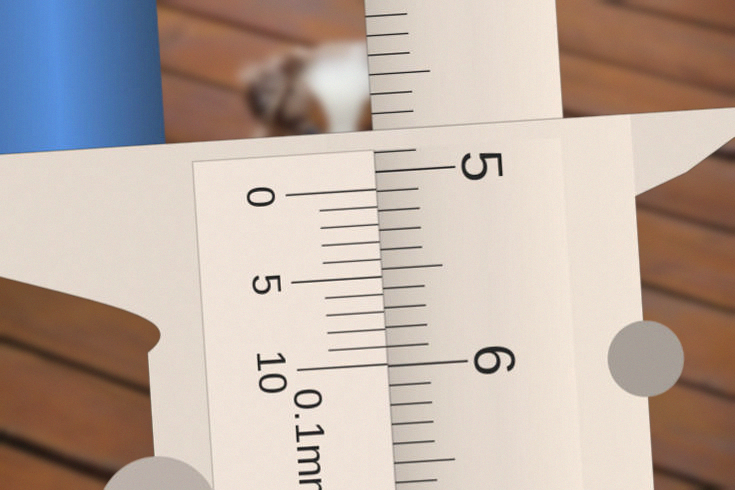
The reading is 50.9 (mm)
